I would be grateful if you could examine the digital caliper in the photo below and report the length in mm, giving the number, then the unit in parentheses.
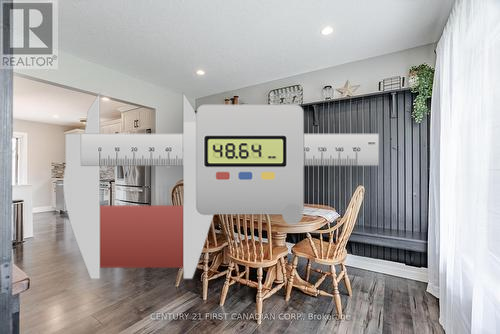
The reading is 48.64 (mm)
